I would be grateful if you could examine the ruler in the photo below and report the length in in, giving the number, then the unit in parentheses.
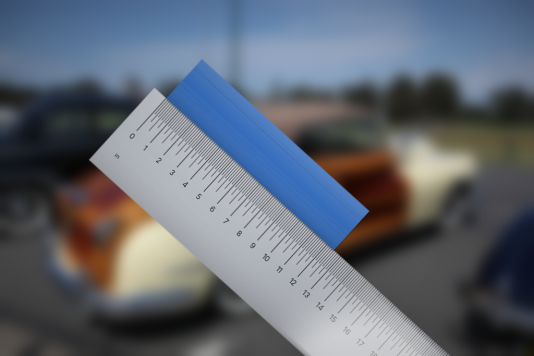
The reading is 12.5 (in)
